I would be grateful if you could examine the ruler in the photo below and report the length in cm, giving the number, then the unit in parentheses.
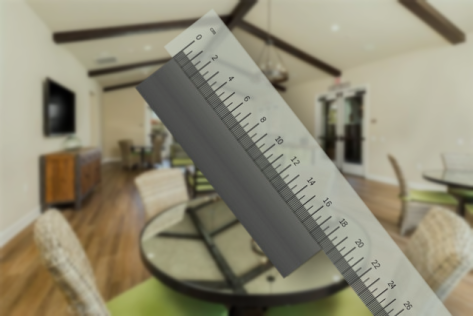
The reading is 18.5 (cm)
